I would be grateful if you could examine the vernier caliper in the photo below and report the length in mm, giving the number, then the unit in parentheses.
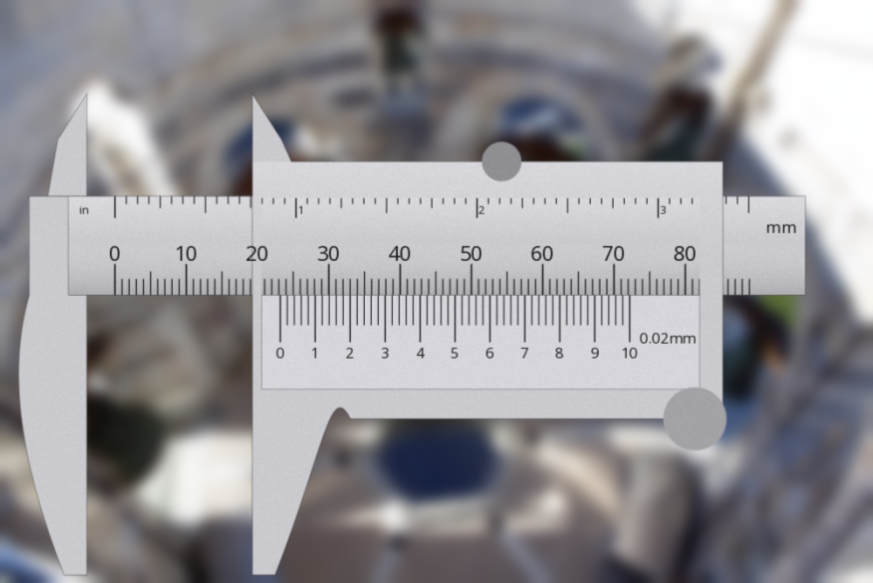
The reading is 23.2 (mm)
